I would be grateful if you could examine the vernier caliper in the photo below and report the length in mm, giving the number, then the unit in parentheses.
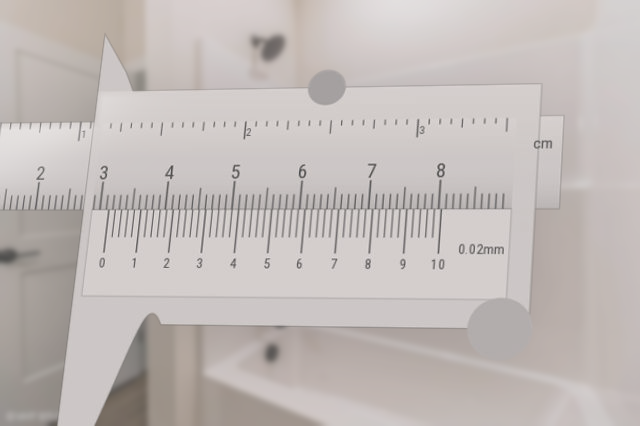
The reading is 31.4 (mm)
